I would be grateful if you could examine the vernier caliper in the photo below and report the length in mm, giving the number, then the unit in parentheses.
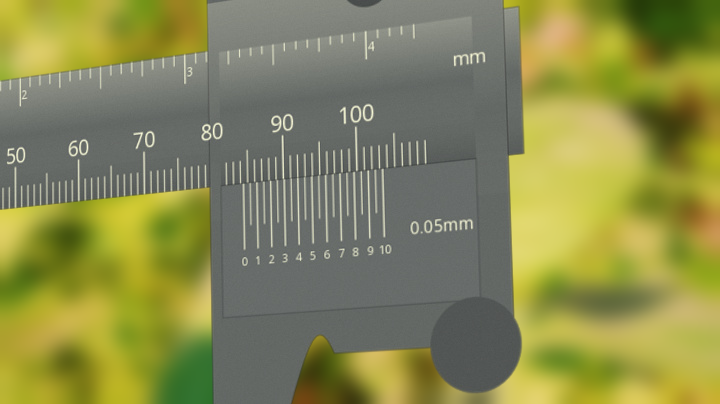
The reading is 84.4 (mm)
